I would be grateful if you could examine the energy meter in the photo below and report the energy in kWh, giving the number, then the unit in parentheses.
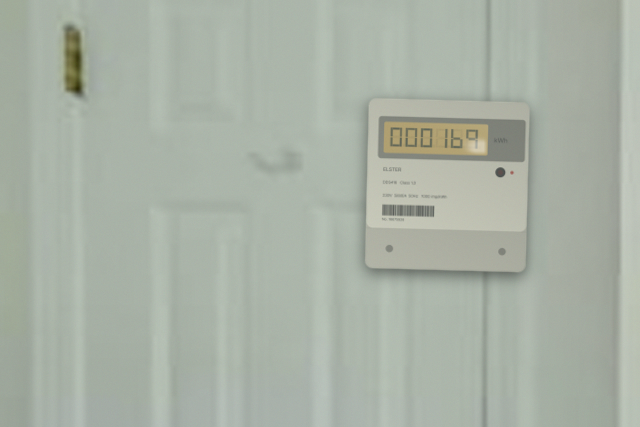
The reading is 169 (kWh)
